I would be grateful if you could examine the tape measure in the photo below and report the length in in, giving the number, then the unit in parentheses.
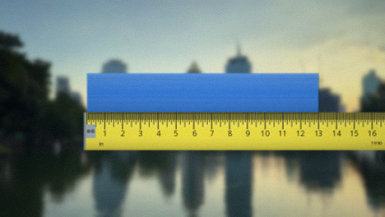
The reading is 13 (in)
